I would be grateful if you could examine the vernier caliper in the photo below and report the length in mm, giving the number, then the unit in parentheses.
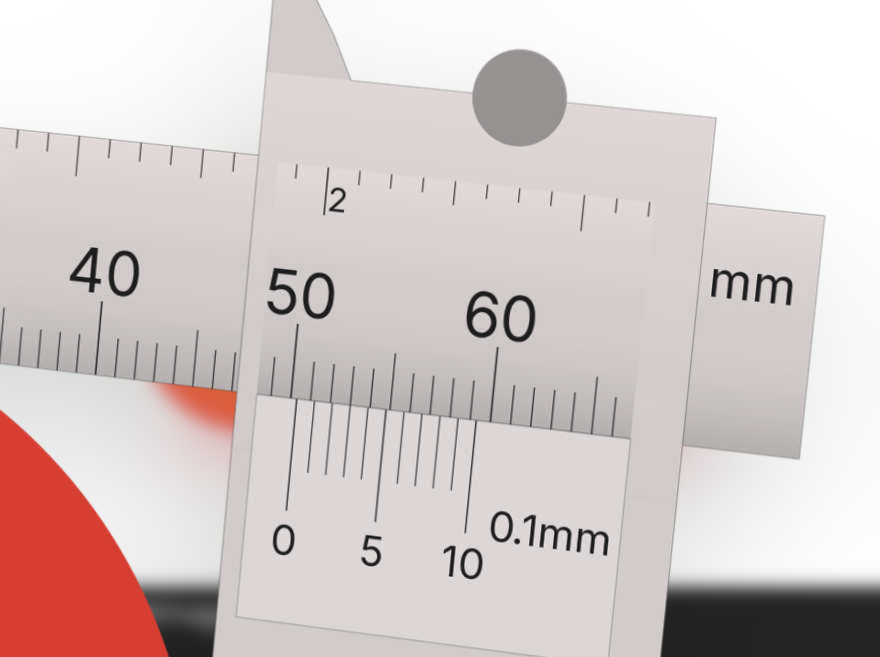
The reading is 50.3 (mm)
